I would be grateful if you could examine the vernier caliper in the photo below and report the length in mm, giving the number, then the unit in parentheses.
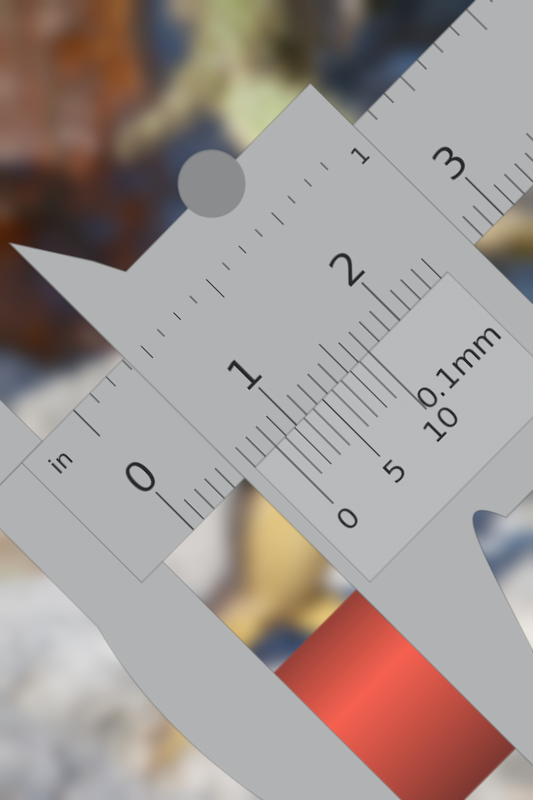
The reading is 8.0 (mm)
